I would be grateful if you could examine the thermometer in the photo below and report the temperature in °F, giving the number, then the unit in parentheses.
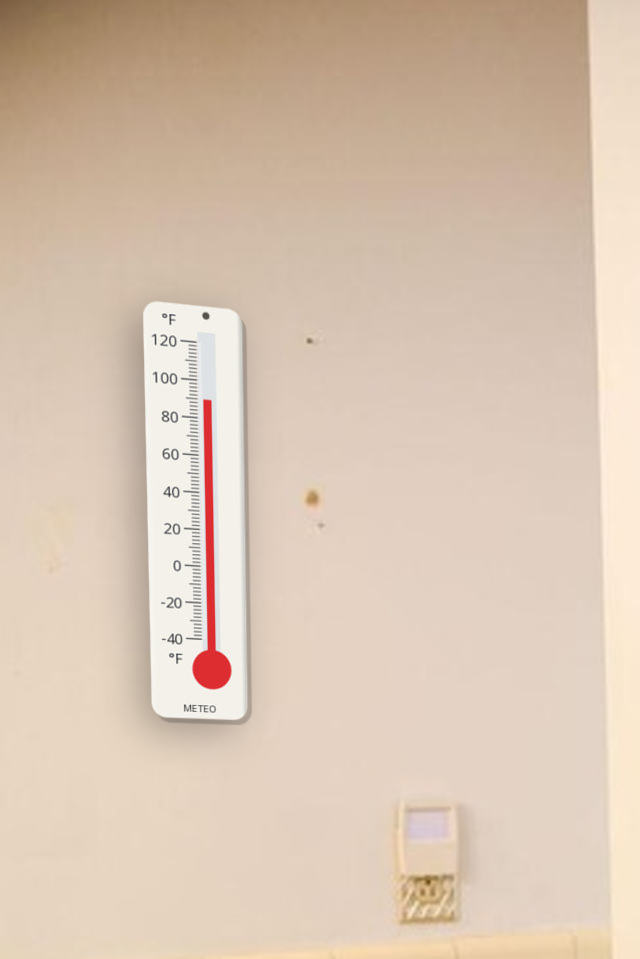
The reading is 90 (°F)
